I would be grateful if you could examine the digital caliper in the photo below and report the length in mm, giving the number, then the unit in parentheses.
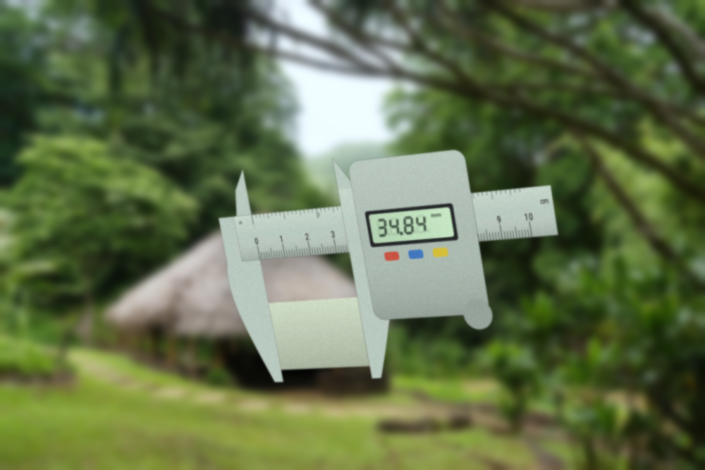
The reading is 34.84 (mm)
